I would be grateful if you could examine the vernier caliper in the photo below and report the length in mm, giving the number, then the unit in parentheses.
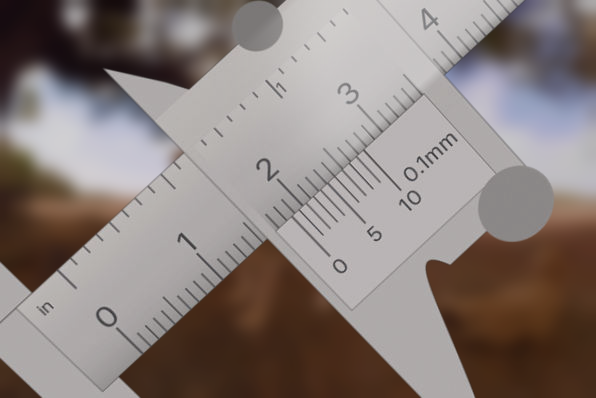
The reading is 18.6 (mm)
